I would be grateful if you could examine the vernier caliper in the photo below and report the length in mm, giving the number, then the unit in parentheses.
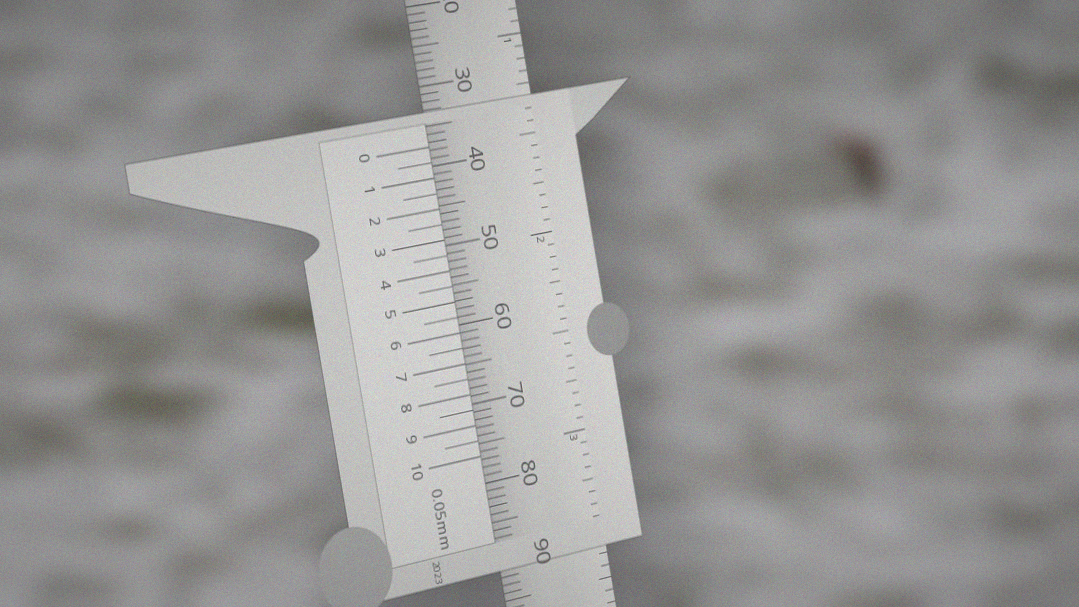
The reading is 37.6 (mm)
